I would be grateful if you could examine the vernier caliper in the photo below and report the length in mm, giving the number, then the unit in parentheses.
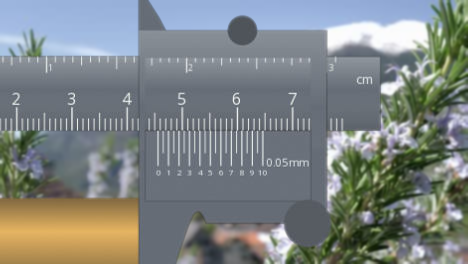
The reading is 45.6 (mm)
